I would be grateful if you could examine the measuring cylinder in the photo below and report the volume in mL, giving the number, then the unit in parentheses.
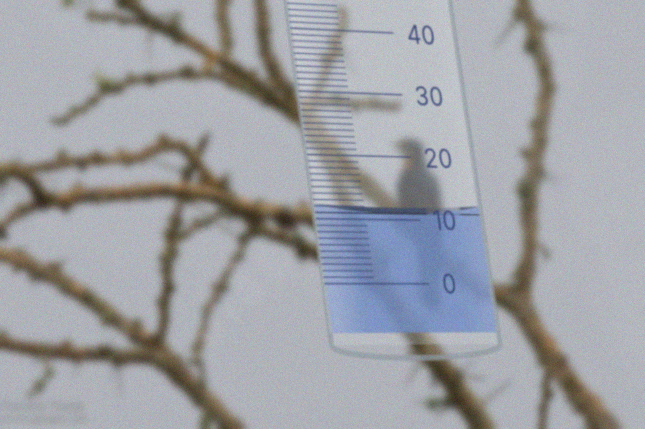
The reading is 11 (mL)
